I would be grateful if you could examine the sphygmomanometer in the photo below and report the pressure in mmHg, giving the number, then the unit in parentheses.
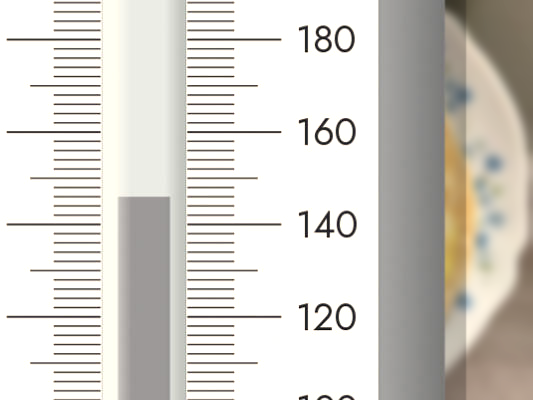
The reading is 146 (mmHg)
